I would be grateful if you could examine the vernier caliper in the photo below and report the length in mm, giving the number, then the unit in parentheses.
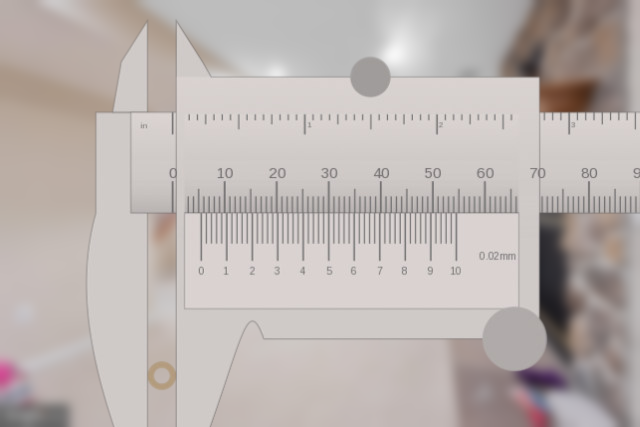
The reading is 5.5 (mm)
